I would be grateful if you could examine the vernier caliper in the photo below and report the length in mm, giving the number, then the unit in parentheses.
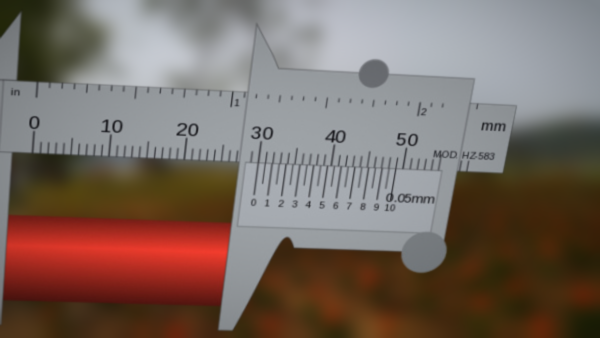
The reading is 30.0 (mm)
